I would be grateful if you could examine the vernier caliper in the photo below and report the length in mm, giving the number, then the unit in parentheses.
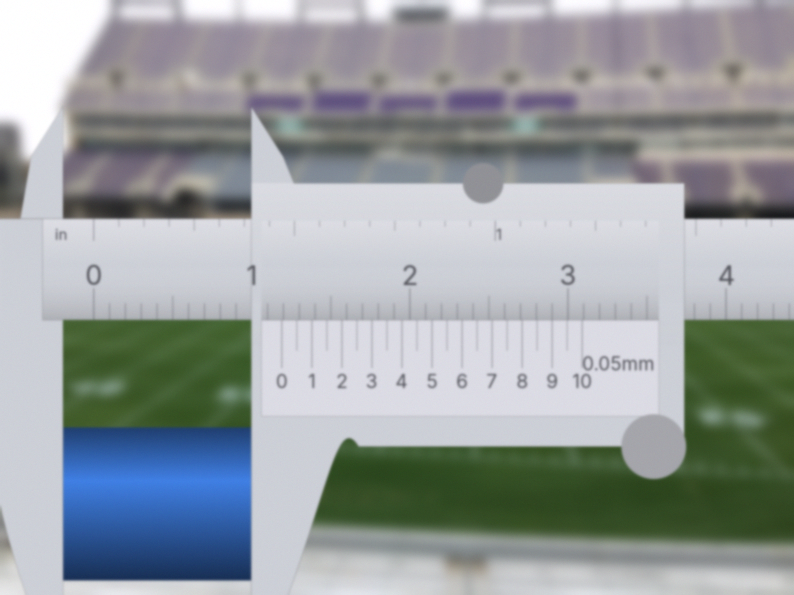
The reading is 11.9 (mm)
